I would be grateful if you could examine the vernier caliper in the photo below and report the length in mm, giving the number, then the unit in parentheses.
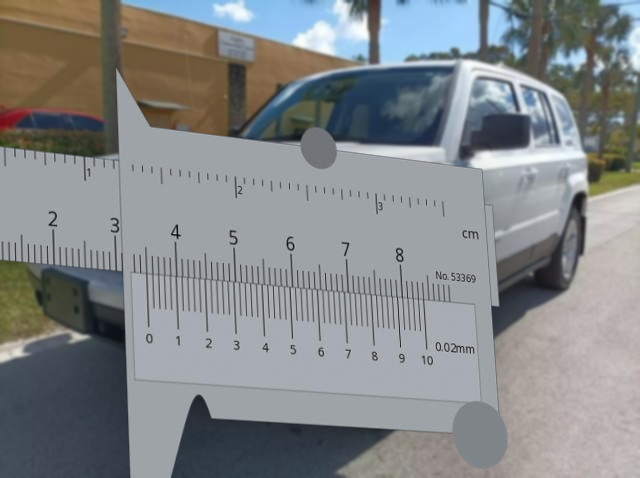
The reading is 35.0 (mm)
